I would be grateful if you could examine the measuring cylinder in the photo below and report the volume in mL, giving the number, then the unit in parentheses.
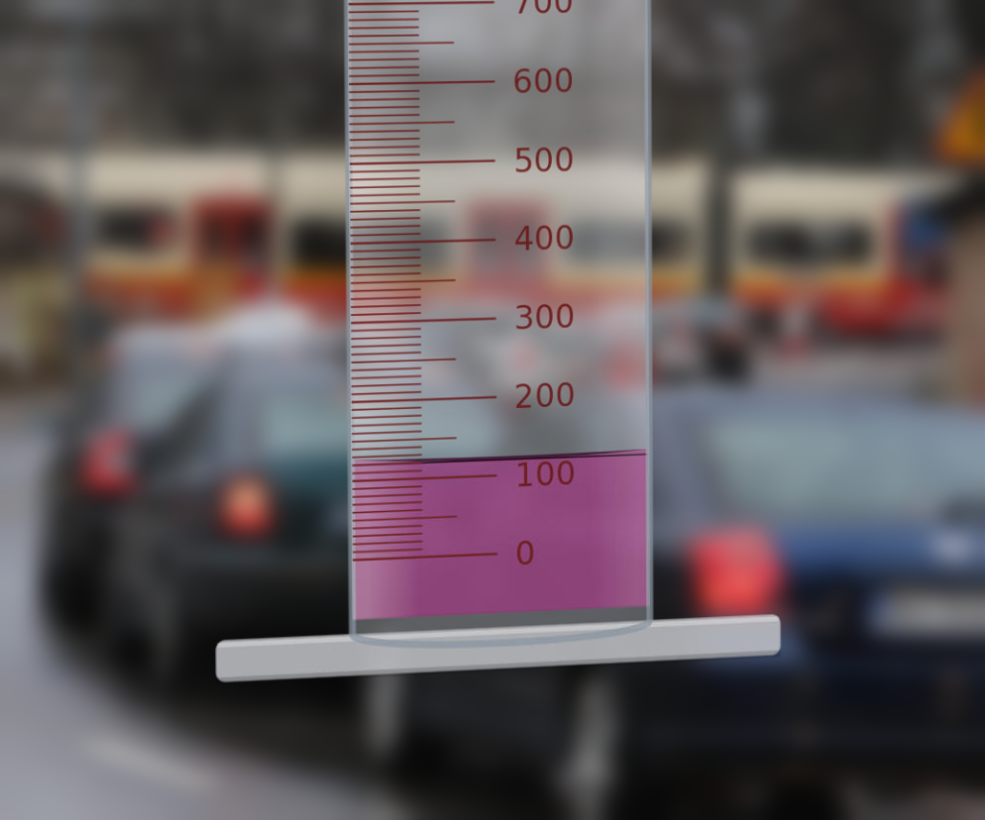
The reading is 120 (mL)
